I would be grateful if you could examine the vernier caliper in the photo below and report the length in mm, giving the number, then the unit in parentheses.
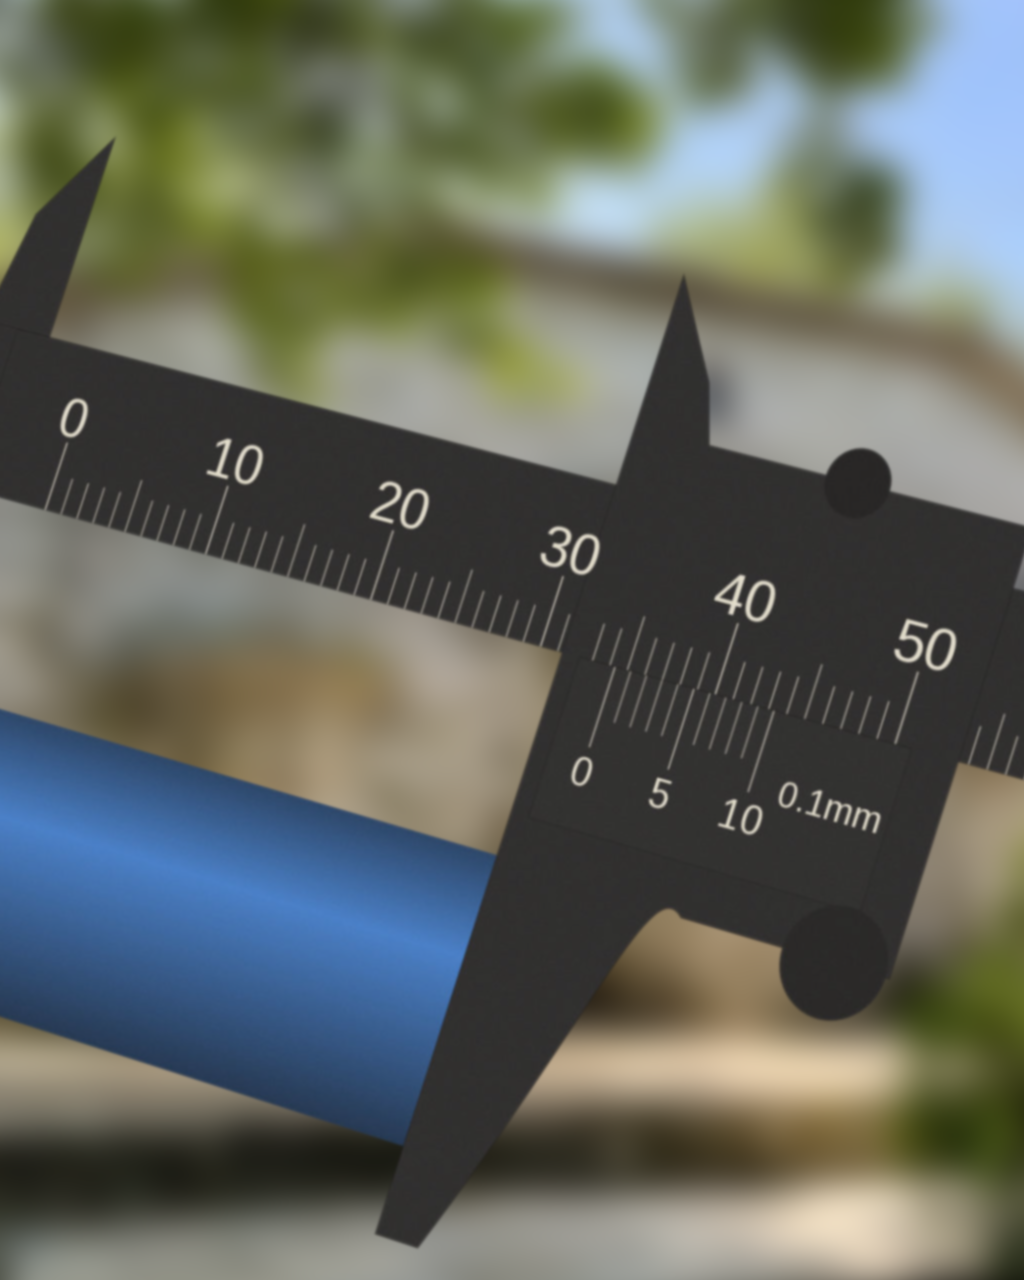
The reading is 34.3 (mm)
